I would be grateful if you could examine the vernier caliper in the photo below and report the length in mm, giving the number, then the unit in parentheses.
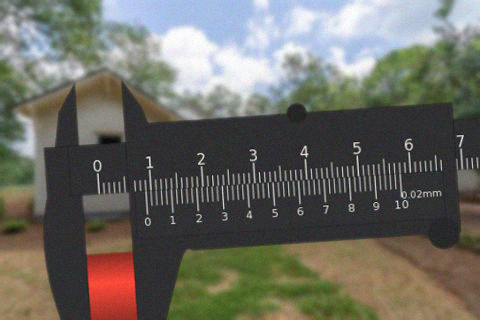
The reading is 9.0 (mm)
